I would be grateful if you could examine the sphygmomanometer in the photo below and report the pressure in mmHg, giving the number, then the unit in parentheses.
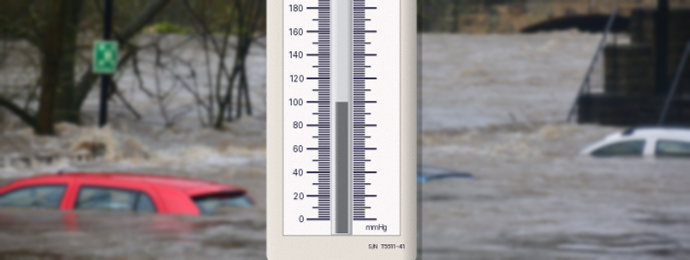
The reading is 100 (mmHg)
